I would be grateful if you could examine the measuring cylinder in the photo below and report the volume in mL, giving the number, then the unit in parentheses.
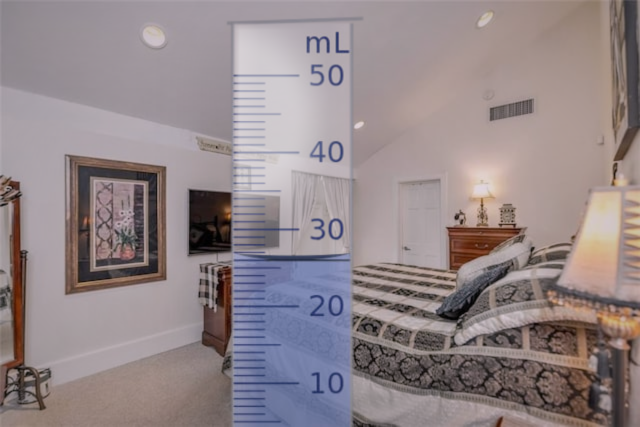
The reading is 26 (mL)
